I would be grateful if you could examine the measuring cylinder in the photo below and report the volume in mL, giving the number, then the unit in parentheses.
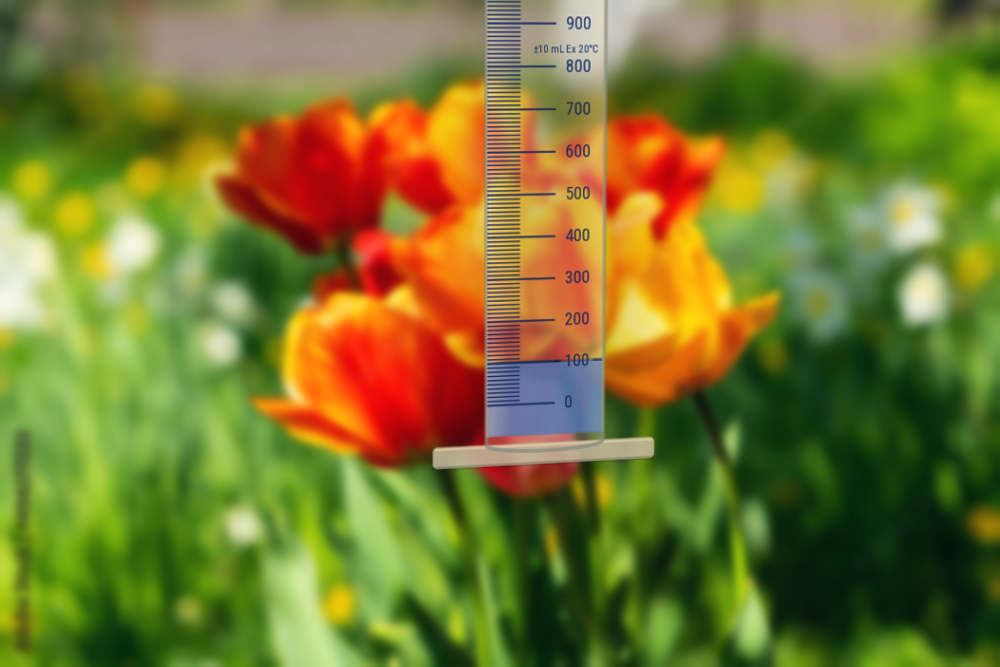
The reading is 100 (mL)
